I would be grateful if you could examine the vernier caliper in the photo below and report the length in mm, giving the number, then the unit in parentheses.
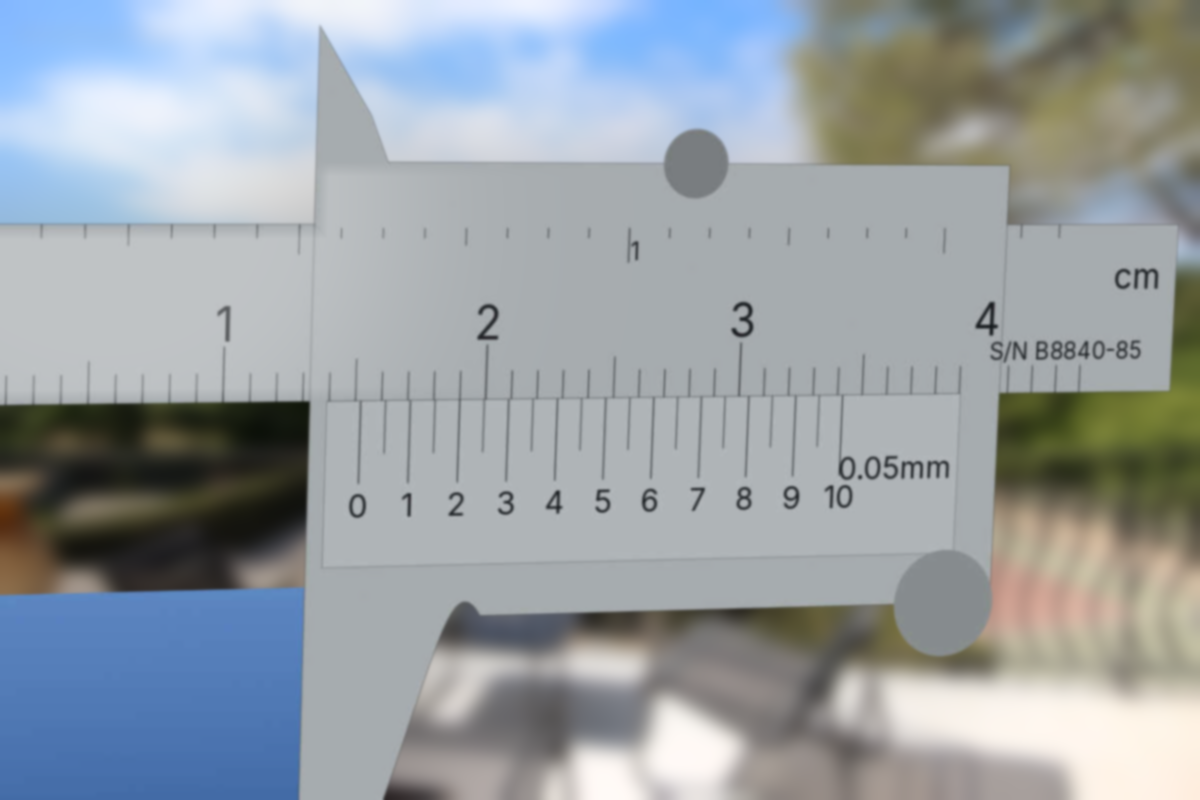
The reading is 15.2 (mm)
